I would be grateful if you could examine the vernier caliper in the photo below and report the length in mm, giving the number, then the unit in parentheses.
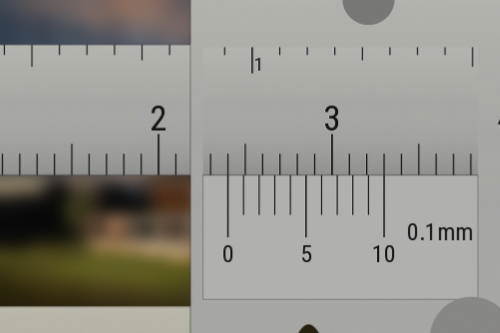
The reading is 24.0 (mm)
